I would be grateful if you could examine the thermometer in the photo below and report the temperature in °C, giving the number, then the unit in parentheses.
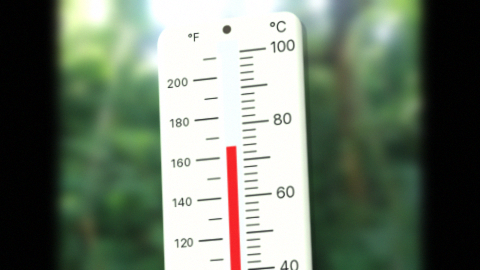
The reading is 74 (°C)
